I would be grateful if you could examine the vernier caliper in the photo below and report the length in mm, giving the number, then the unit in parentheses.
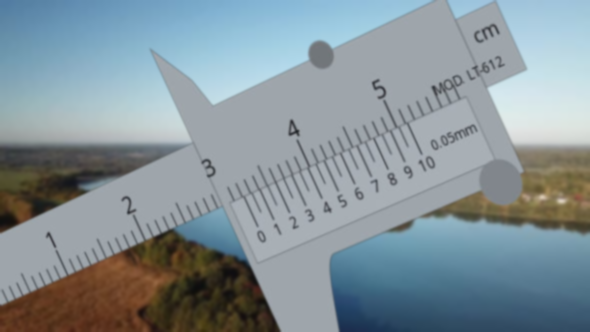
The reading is 32.2 (mm)
